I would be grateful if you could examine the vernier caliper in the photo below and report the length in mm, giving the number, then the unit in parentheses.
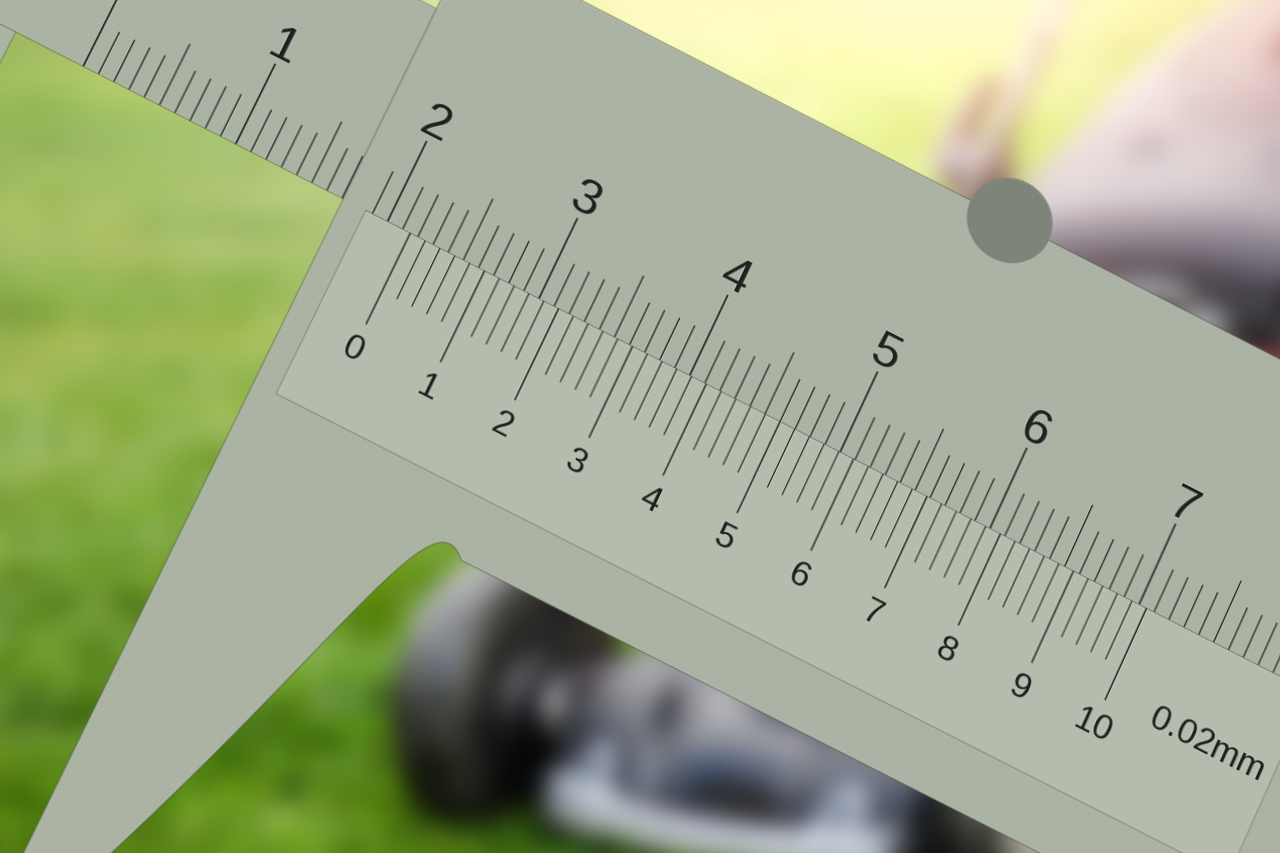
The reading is 21.5 (mm)
